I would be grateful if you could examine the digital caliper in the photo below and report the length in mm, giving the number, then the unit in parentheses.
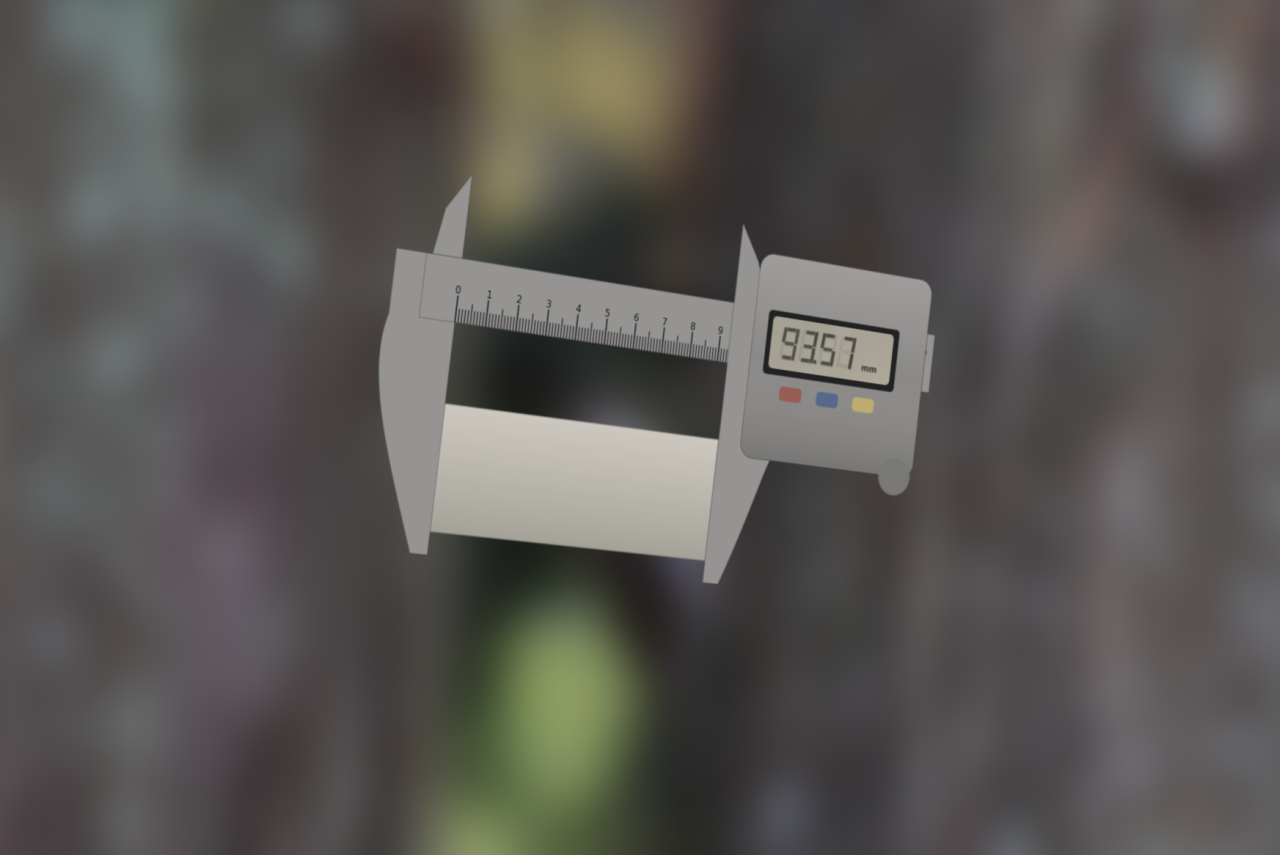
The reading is 93.57 (mm)
